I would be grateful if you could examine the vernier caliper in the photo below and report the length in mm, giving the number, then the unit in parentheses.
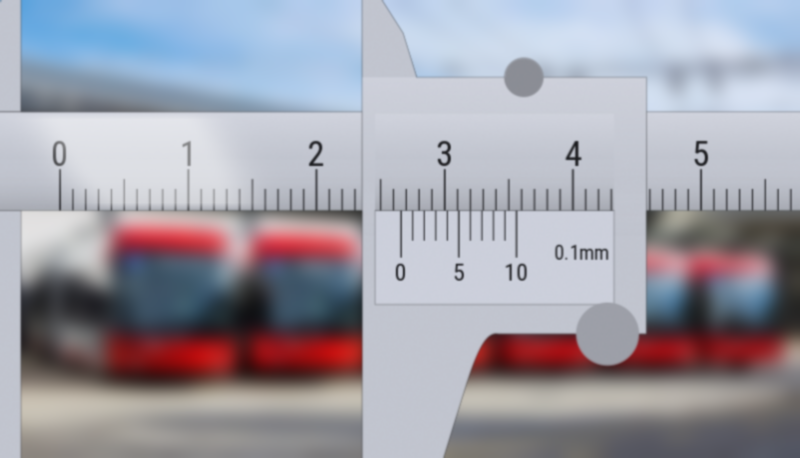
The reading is 26.6 (mm)
